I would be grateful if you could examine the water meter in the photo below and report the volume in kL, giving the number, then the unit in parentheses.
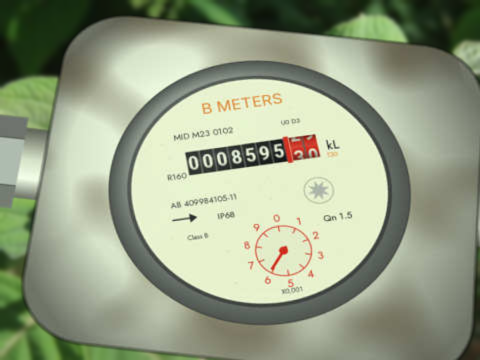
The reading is 8595.296 (kL)
